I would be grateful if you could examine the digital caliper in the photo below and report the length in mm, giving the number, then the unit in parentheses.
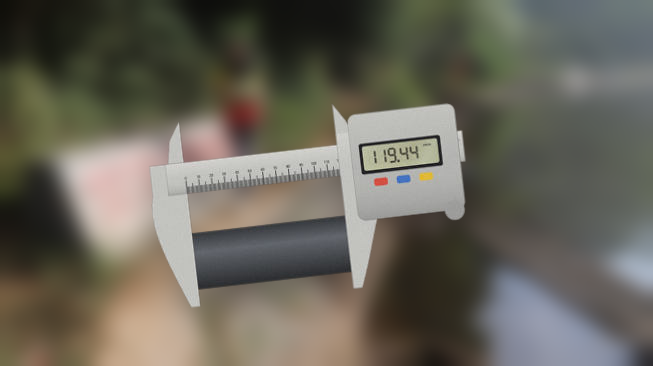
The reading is 119.44 (mm)
